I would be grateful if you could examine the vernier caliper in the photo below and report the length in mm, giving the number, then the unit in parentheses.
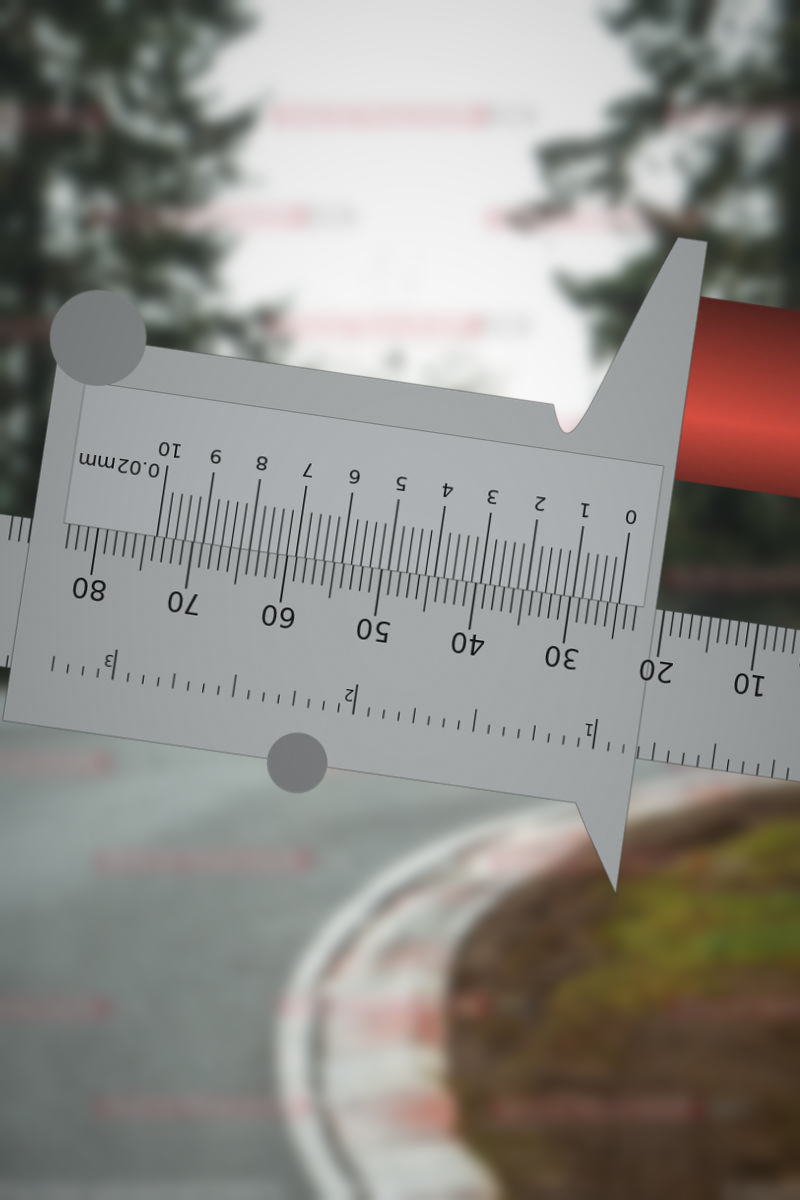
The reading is 24.8 (mm)
